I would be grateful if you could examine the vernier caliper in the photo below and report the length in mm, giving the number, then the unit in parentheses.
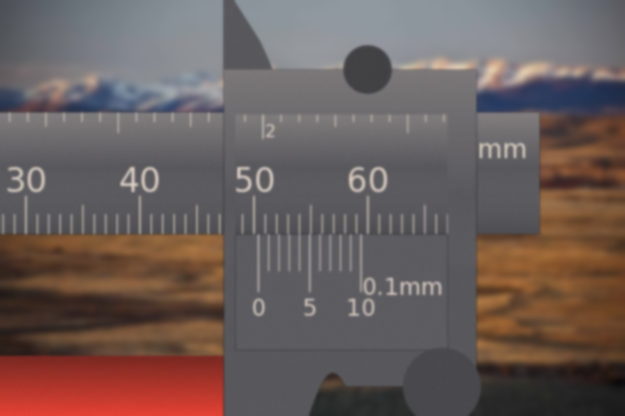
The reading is 50.4 (mm)
